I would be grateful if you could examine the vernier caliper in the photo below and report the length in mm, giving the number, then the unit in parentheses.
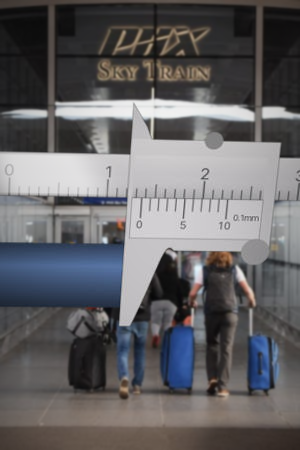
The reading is 13.6 (mm)
